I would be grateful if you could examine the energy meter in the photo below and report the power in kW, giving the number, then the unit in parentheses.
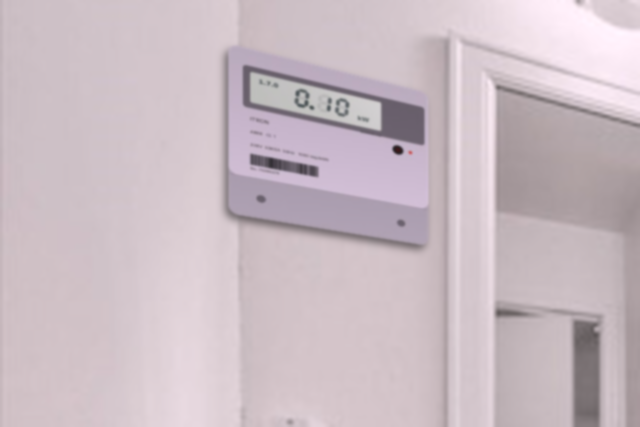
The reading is 0.10 (kW)
